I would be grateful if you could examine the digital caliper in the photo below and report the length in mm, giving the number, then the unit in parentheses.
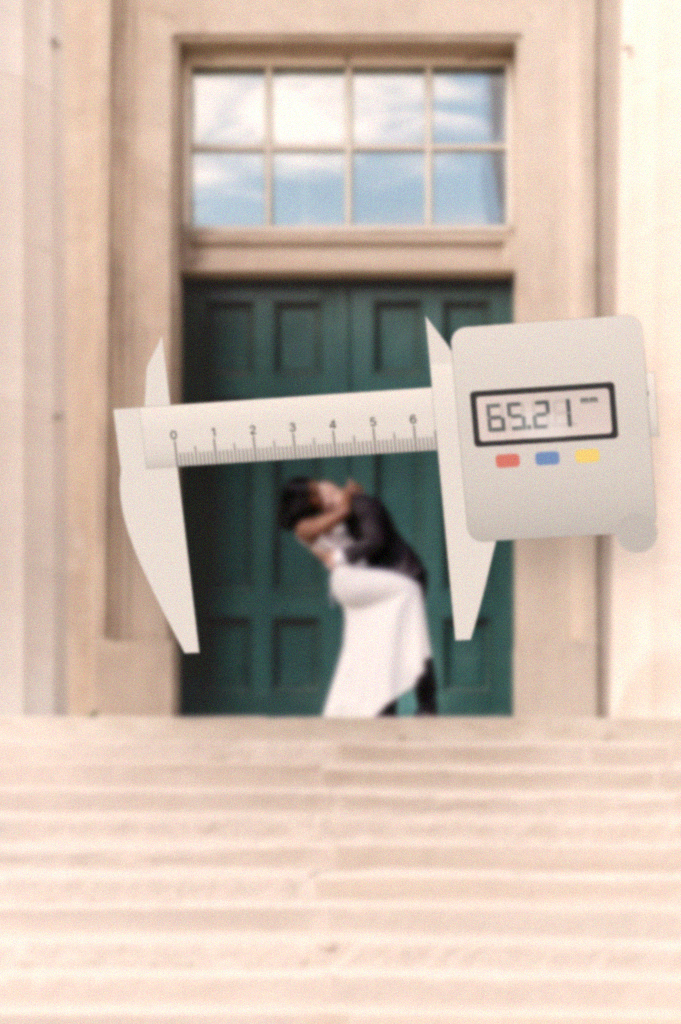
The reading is 65.21 (mm)
